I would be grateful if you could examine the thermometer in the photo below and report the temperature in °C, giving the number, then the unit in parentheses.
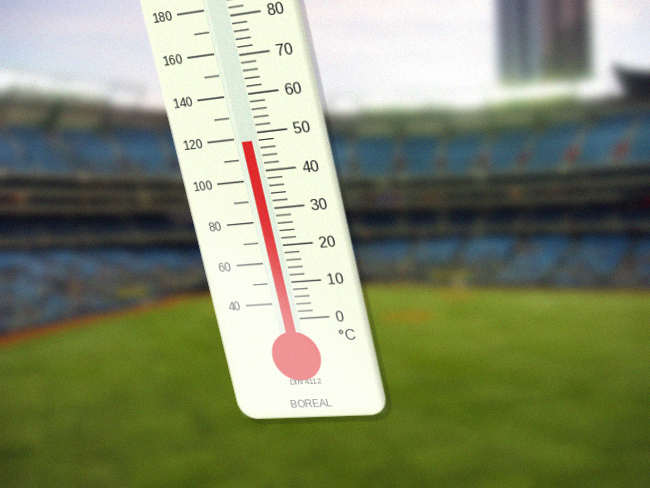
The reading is 48 (°C)
